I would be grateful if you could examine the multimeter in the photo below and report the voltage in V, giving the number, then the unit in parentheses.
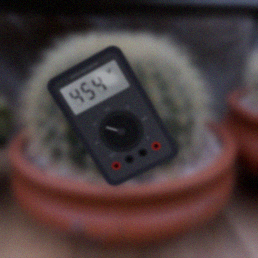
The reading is 454 (V)
